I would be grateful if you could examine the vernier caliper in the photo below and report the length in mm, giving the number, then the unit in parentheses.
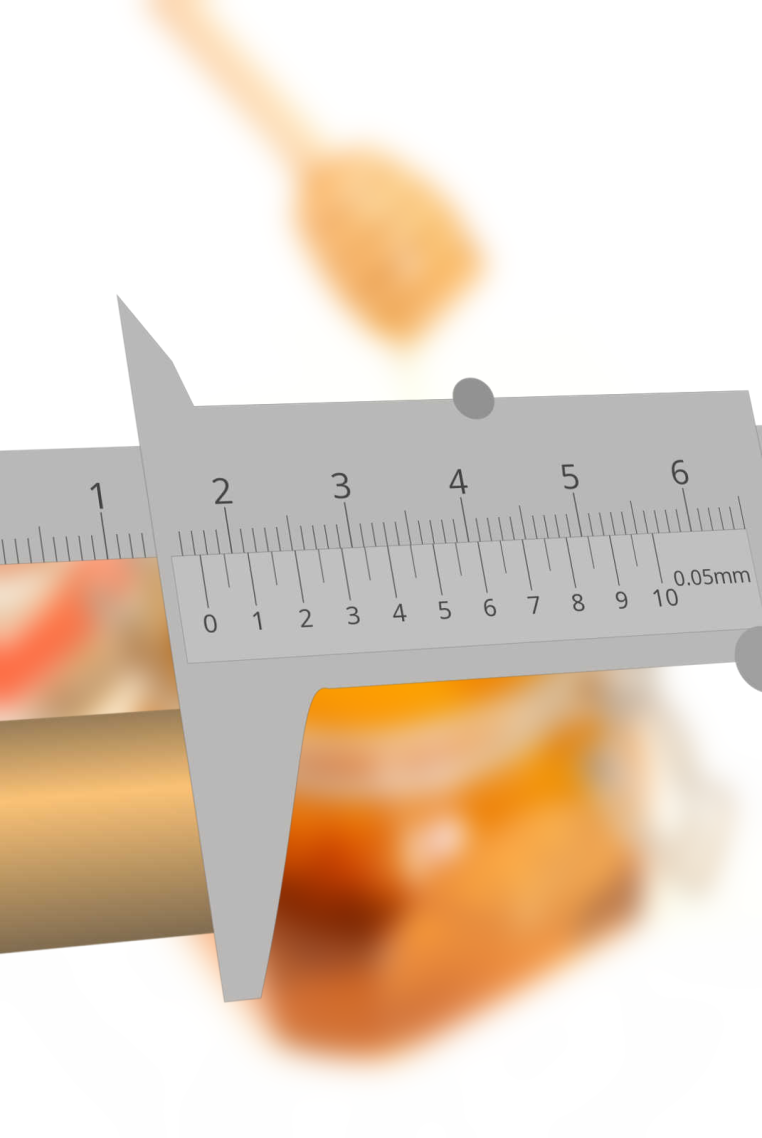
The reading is 17.4 (mm)
